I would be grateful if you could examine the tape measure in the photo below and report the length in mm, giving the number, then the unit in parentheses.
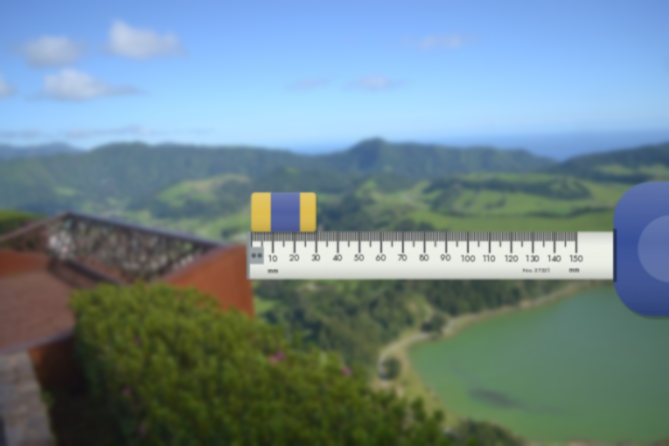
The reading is 30 (mm)
